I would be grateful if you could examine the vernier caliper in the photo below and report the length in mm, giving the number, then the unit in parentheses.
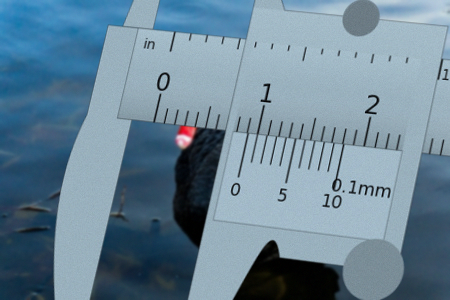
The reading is 9.1 (mm)
